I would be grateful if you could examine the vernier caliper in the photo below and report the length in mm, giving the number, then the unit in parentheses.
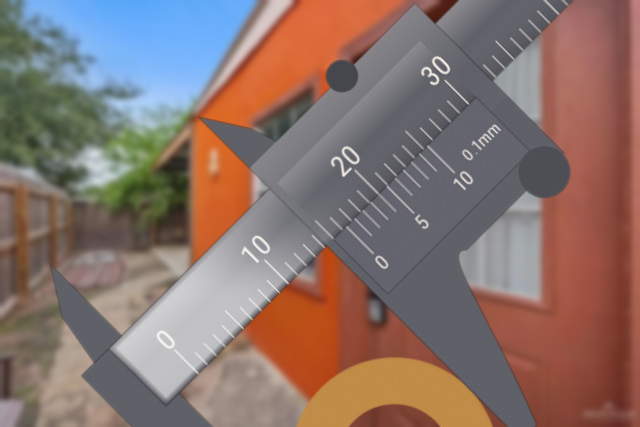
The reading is 16.4 (mm)
